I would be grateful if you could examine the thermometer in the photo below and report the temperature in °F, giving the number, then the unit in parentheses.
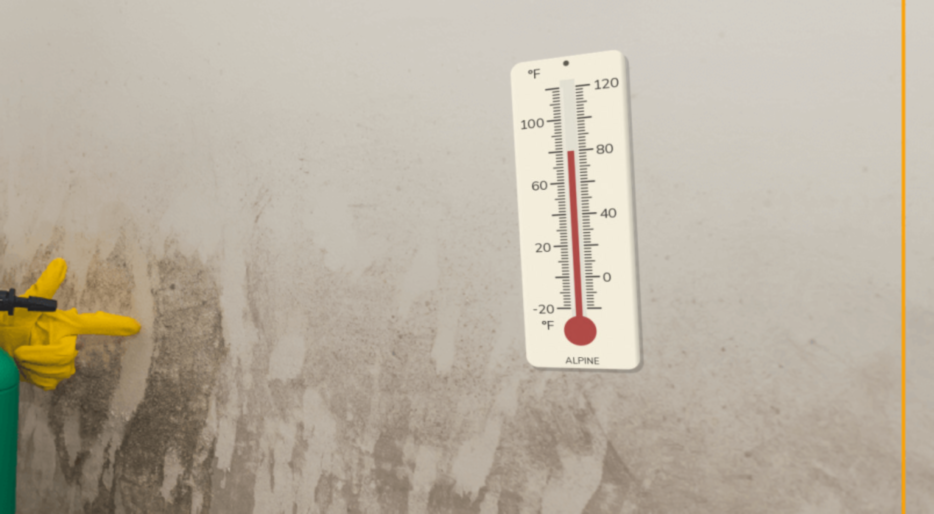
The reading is 80 (°F)
